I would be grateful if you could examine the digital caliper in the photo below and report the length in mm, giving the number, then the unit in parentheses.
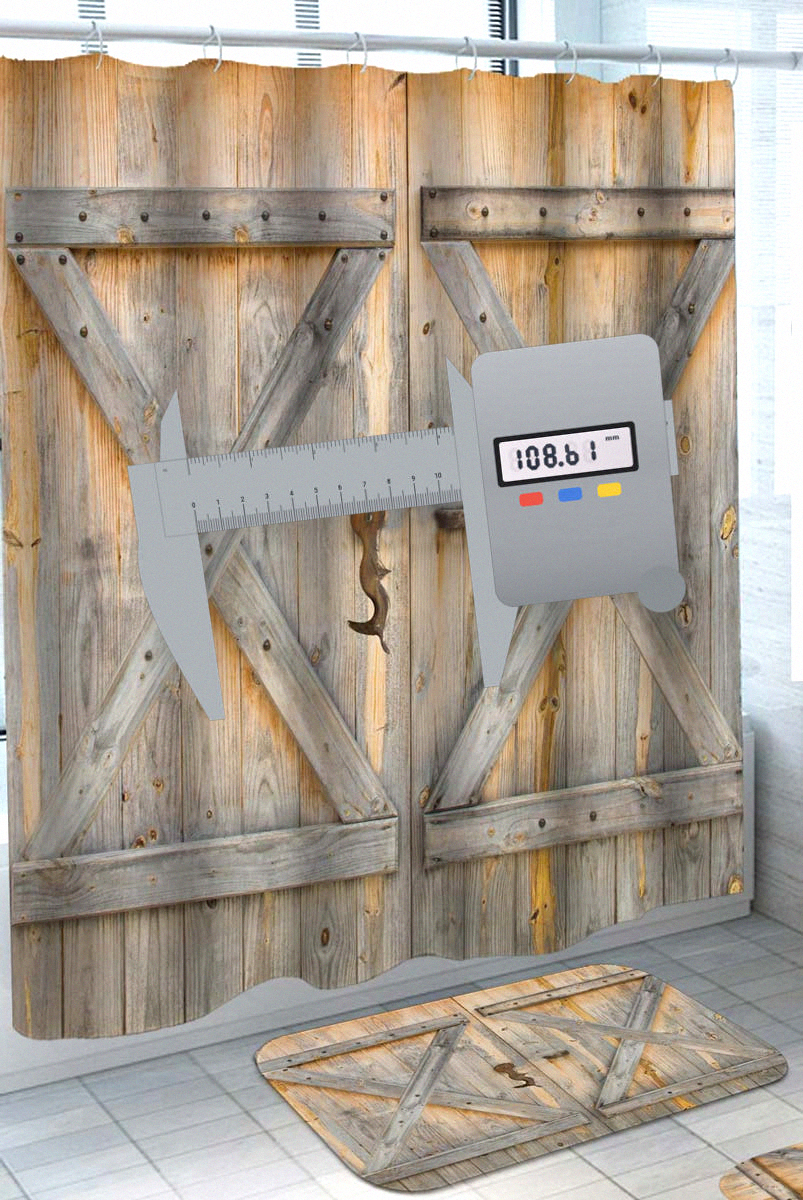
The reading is 108.61 (mm)
